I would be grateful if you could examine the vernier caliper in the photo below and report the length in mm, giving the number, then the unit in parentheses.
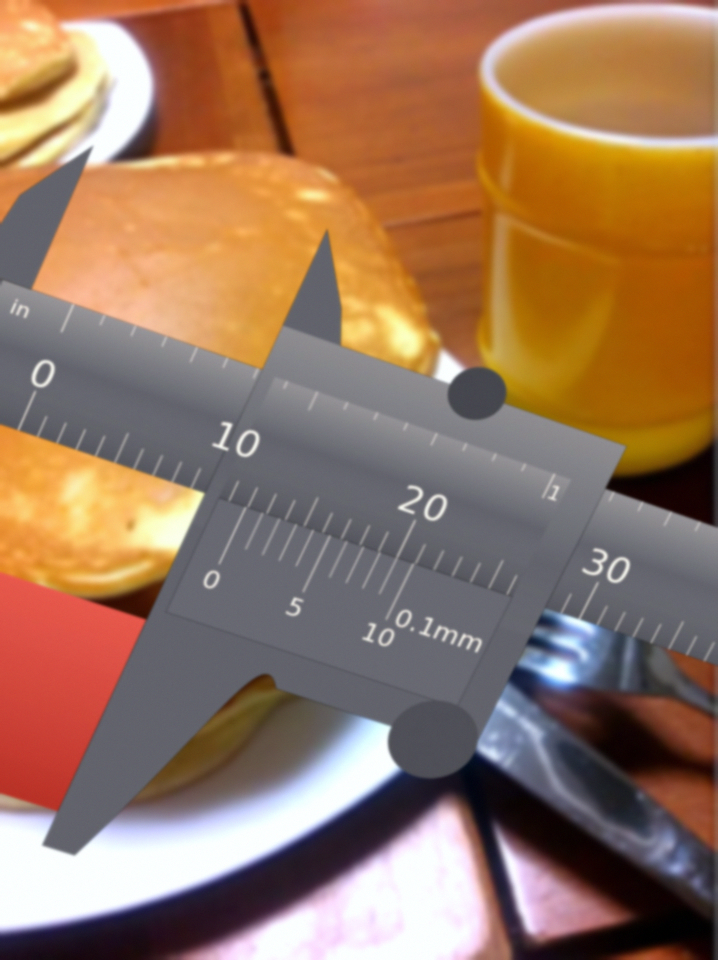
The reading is 11.9 (mm)
